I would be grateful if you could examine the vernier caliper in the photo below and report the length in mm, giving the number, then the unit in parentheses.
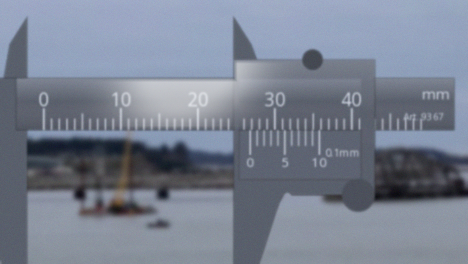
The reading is 26.8 (mm)
